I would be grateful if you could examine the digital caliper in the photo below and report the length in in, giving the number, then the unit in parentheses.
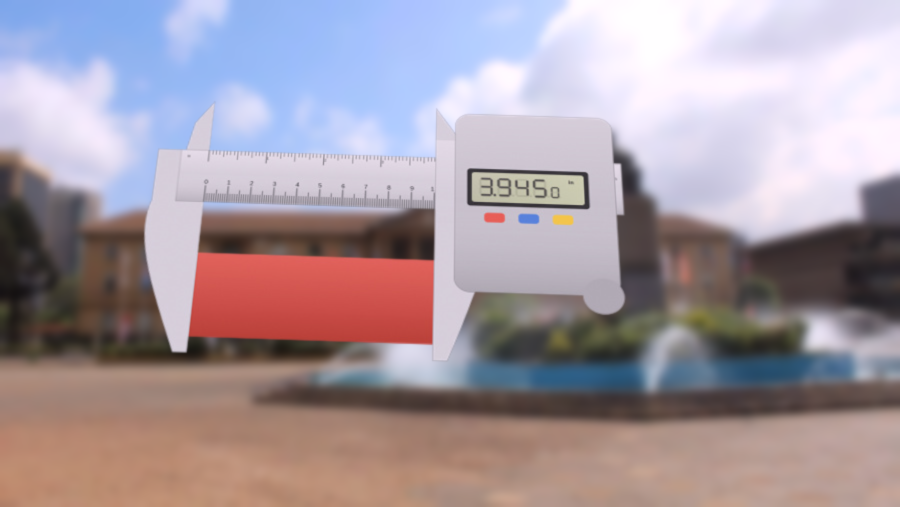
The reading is 3.9450 (in)
